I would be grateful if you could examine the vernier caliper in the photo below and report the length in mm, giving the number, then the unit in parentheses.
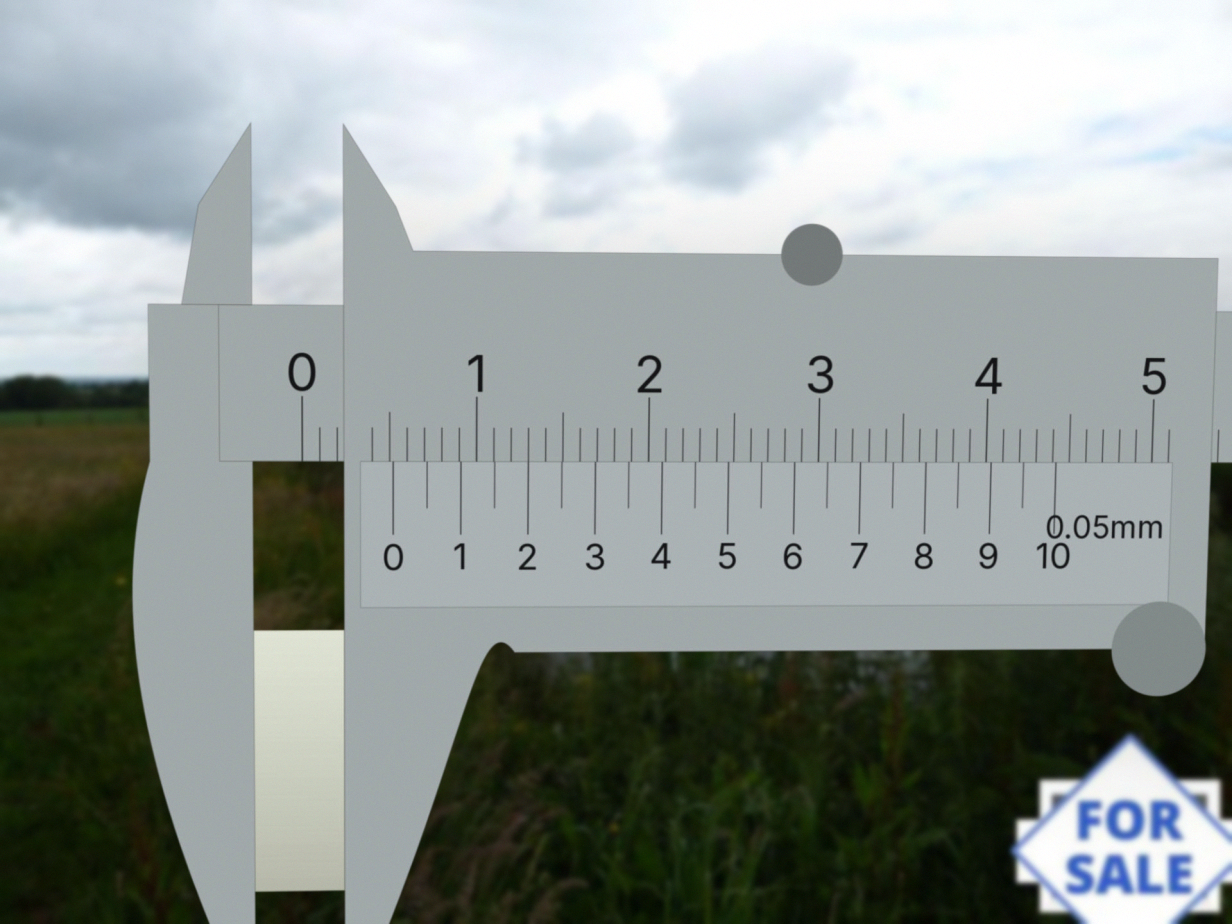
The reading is 5.2 (mm)
